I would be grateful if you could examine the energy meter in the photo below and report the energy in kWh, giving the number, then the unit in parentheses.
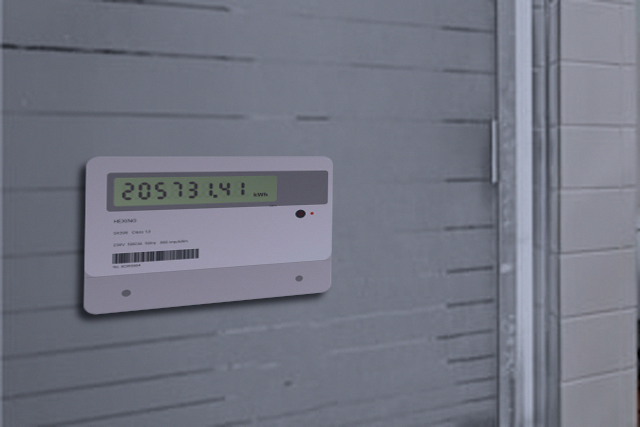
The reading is 205731.41 (kWh)
